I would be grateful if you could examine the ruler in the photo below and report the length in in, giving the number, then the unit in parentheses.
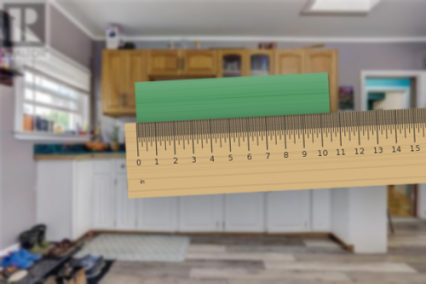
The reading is 10.5 (in)
